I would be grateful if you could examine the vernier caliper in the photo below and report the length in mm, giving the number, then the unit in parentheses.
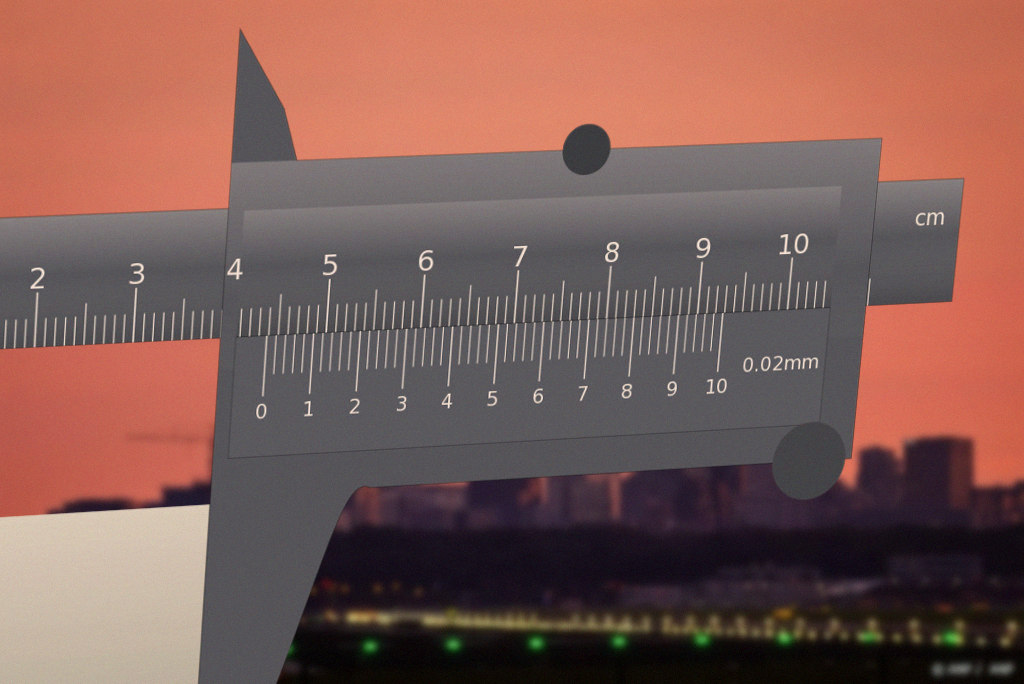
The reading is 43.8 (mm)
